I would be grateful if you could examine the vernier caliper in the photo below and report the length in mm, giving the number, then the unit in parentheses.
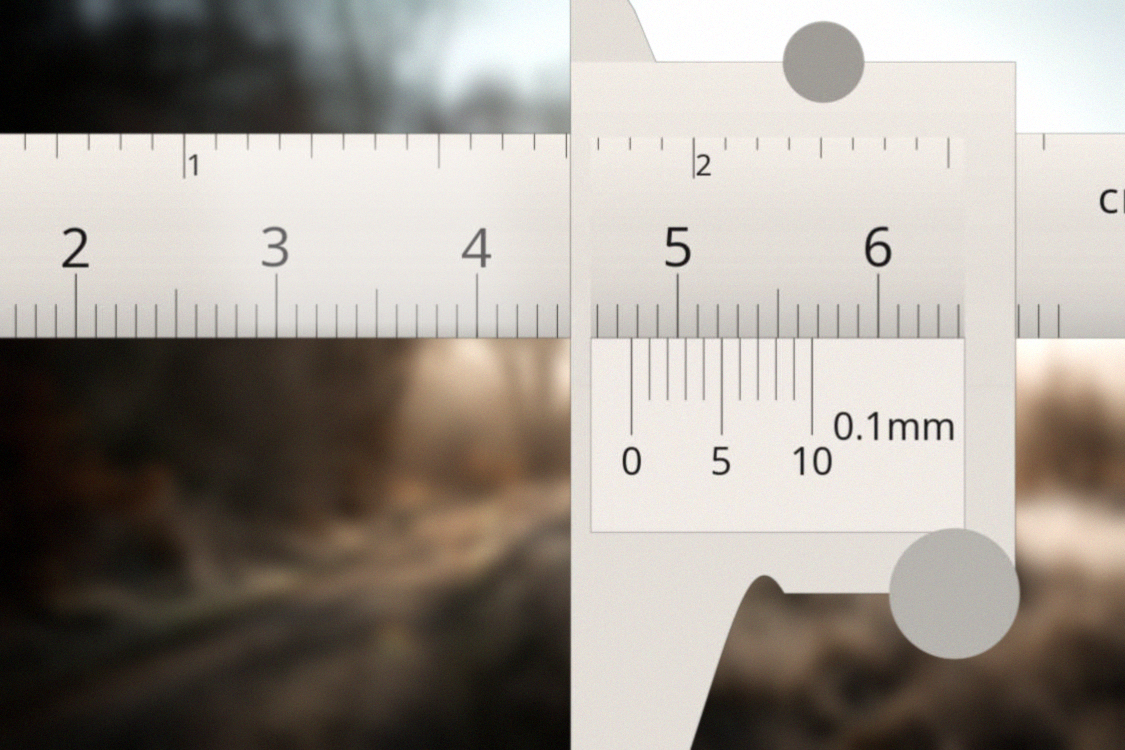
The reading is 47.7 (mm)
